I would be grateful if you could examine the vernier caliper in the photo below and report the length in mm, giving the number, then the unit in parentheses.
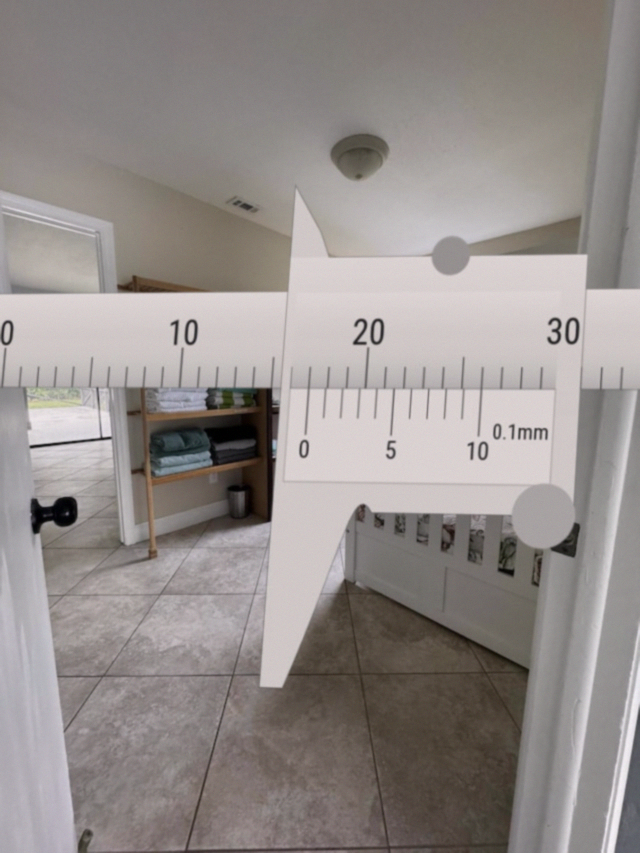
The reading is 17.0 (mm)
